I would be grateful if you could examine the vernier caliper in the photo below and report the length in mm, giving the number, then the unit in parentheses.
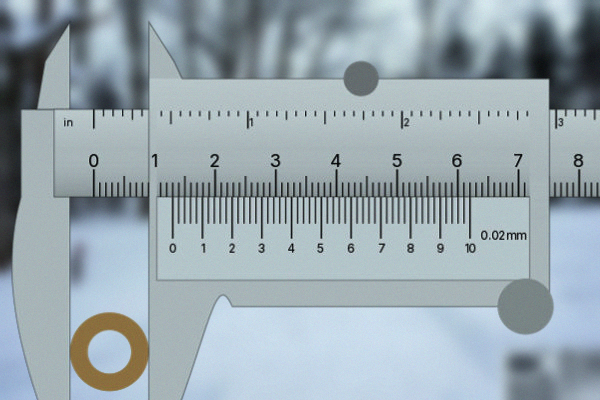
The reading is 13.0 (mm)
